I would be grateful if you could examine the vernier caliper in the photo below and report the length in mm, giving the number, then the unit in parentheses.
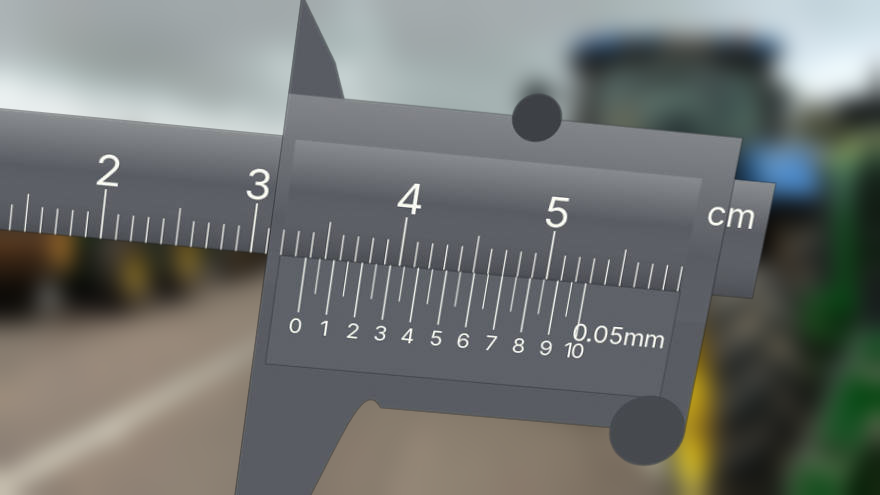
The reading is 33.7 (mm)
